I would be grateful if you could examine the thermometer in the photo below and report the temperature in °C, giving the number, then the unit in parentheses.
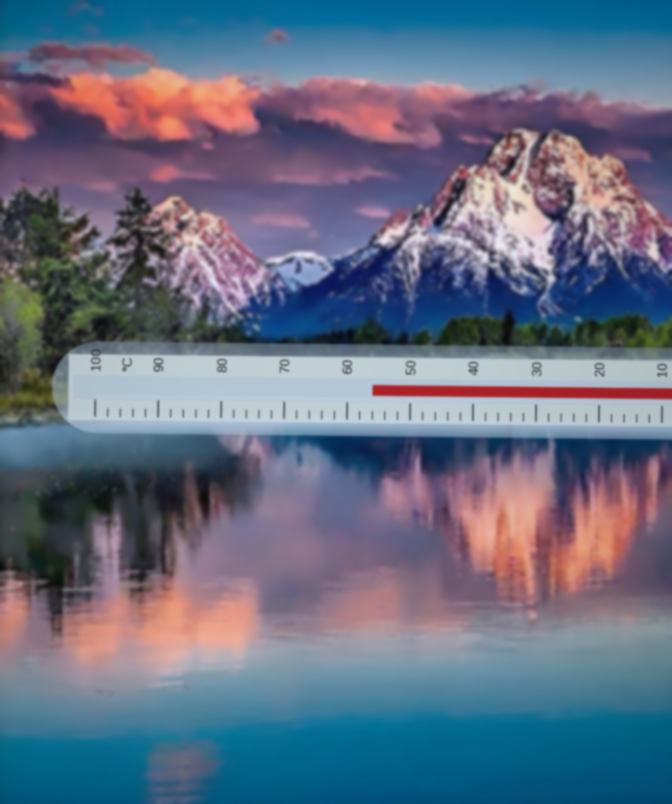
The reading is 56 (°C)
